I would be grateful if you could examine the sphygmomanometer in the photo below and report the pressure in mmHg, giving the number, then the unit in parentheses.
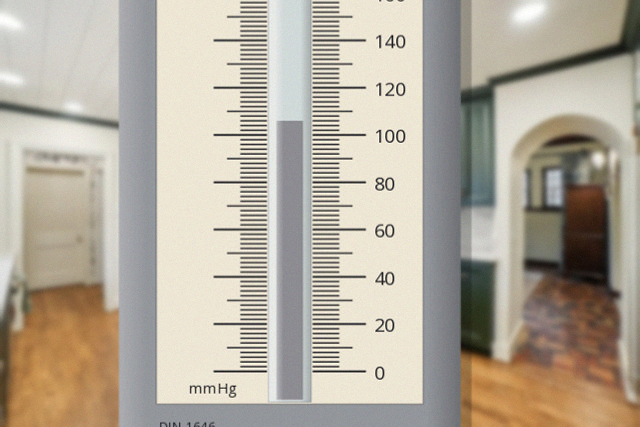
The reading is 106 (mmHg)
